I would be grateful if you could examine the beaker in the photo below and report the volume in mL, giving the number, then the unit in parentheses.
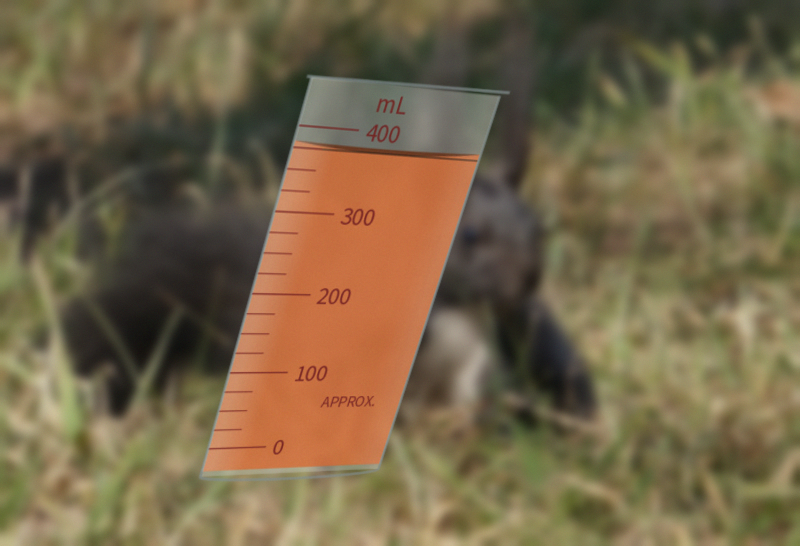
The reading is 375 (mL)
